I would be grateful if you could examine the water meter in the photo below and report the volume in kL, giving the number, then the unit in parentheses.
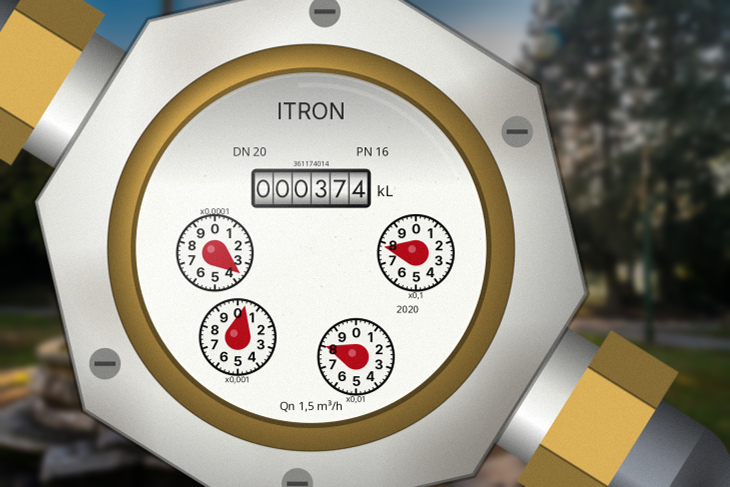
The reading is 374.7803 (kL)
